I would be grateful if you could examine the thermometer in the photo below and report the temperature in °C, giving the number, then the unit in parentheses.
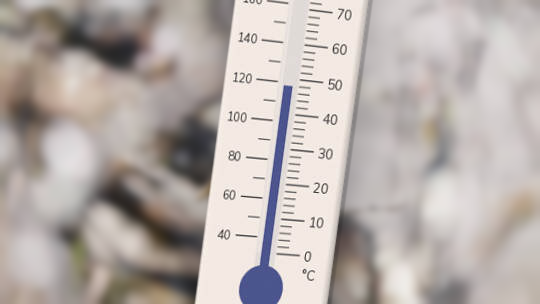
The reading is 48 (°C)
